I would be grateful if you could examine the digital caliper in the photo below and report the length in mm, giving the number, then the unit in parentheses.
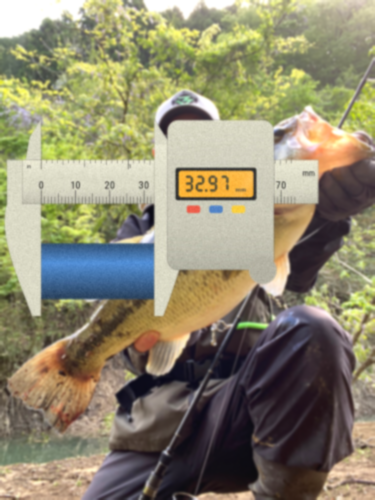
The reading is 32.97 (mm)
